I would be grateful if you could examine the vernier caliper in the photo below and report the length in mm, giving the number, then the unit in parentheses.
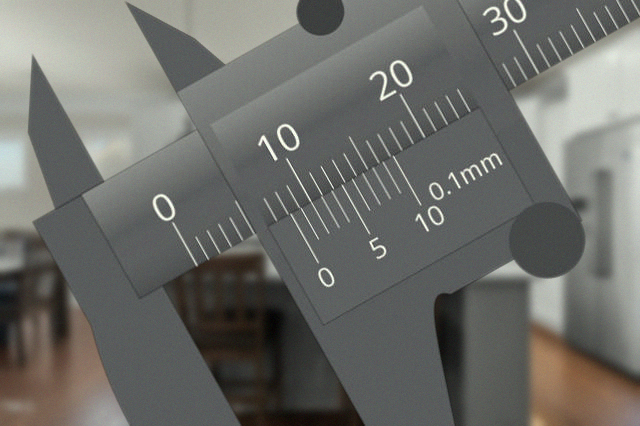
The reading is 8.2 (mm)
